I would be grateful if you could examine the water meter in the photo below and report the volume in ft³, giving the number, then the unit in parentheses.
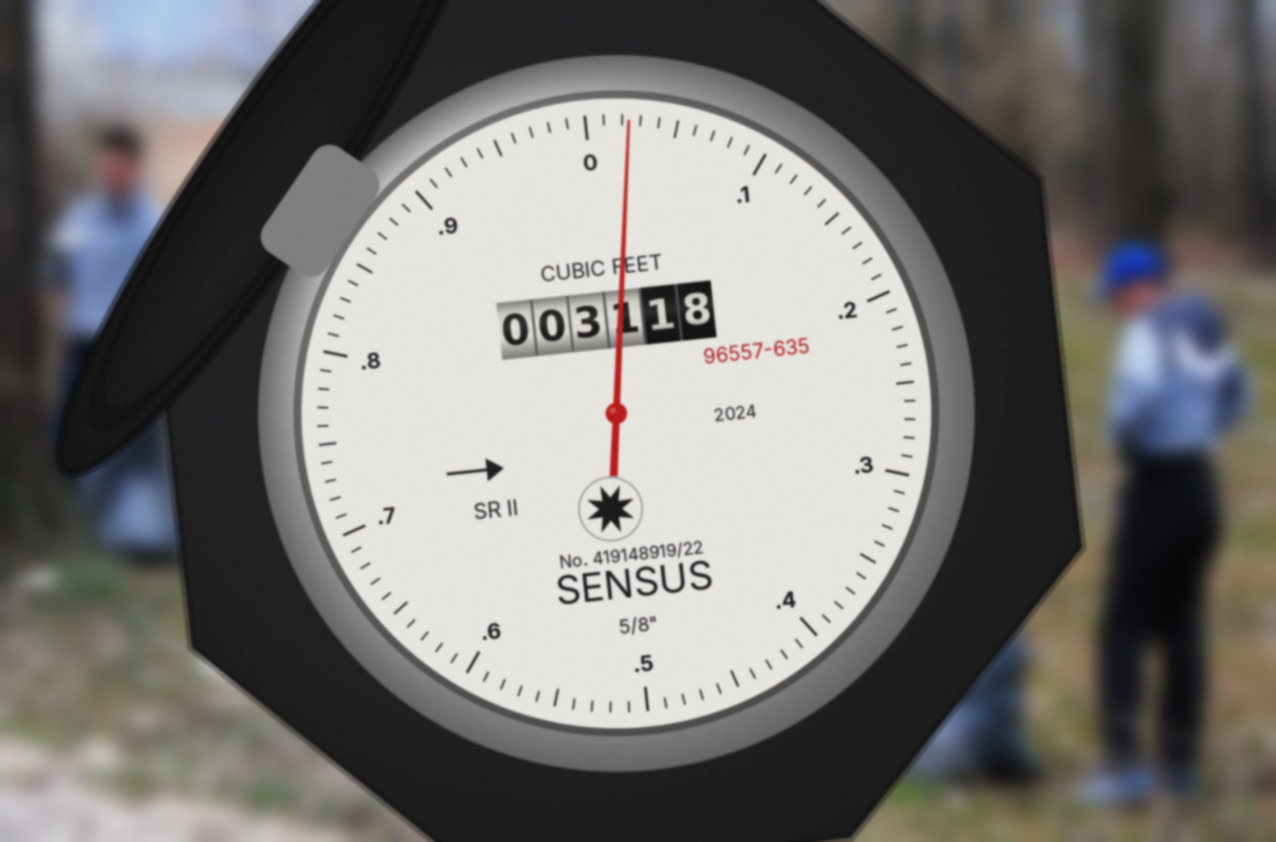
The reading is 3118.02 (ft³)
